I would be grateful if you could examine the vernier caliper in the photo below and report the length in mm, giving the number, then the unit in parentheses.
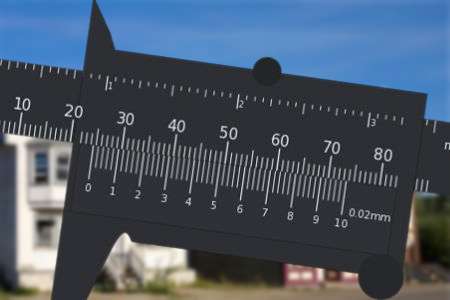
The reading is 24.5 (mm)
